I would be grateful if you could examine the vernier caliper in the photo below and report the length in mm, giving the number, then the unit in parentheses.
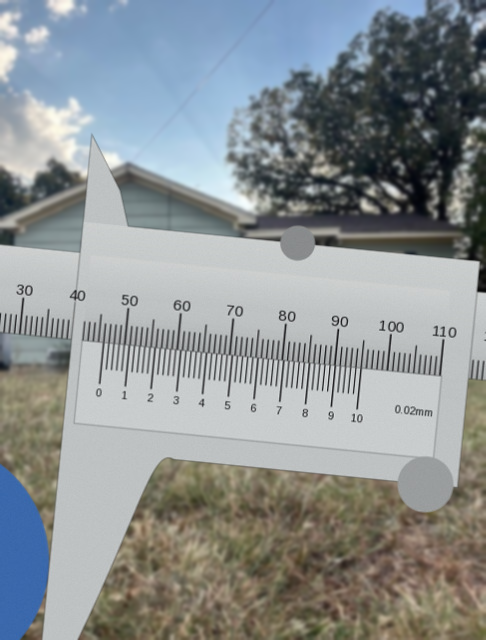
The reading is 46.0 (mm)
